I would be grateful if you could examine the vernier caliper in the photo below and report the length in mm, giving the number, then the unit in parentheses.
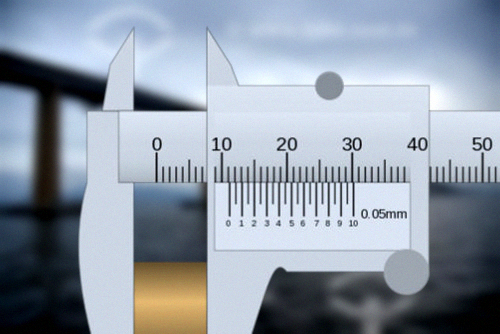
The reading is 11.2 (mm)
